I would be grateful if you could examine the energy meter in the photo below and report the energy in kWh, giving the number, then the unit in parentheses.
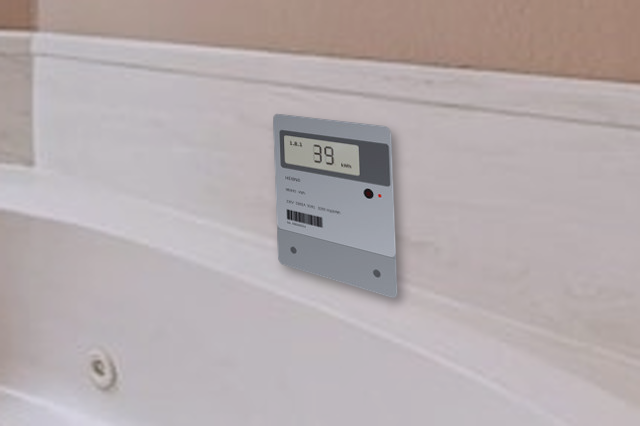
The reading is 39 (kWh)
